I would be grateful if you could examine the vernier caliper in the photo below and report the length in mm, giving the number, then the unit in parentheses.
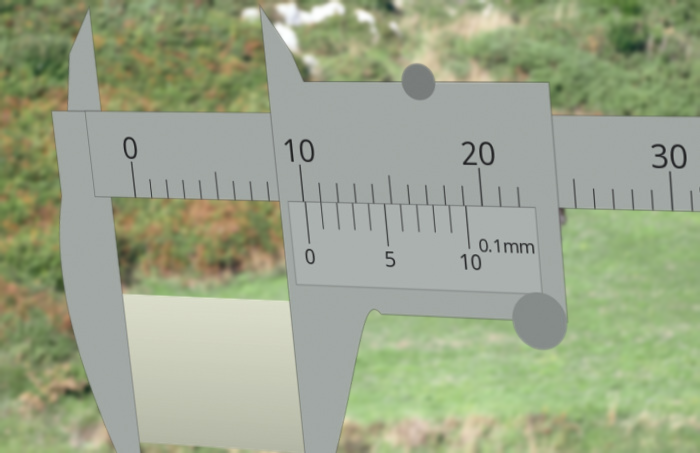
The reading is 10.1 (mm)
